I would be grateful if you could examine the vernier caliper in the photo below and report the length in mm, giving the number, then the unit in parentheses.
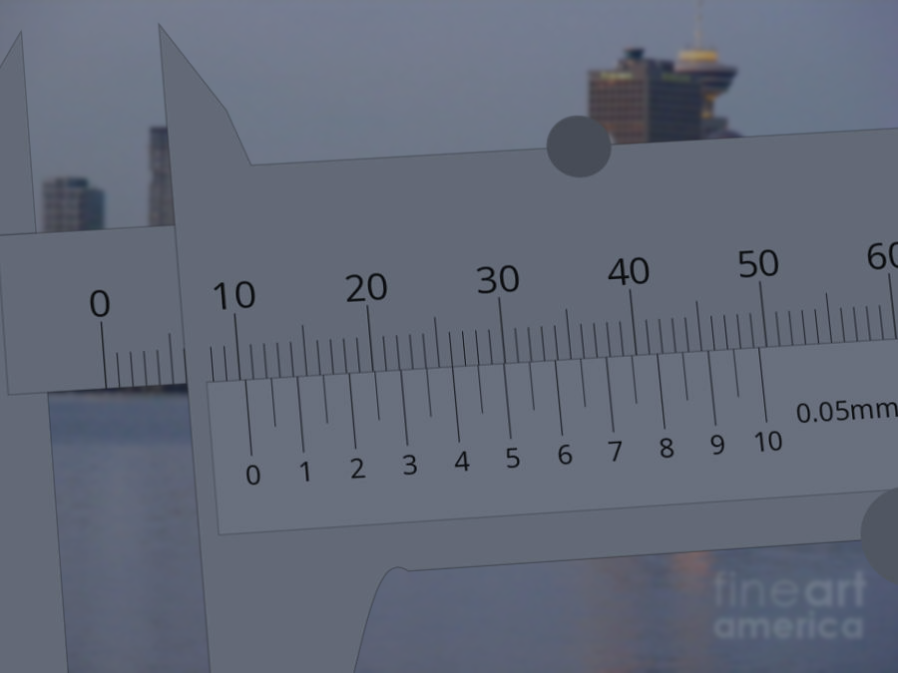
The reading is 10.4 (mm)
